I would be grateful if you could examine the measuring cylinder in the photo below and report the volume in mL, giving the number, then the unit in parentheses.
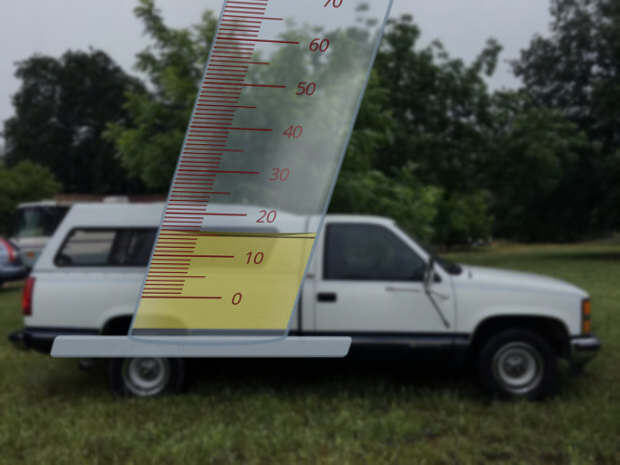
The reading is 15 (mL)
